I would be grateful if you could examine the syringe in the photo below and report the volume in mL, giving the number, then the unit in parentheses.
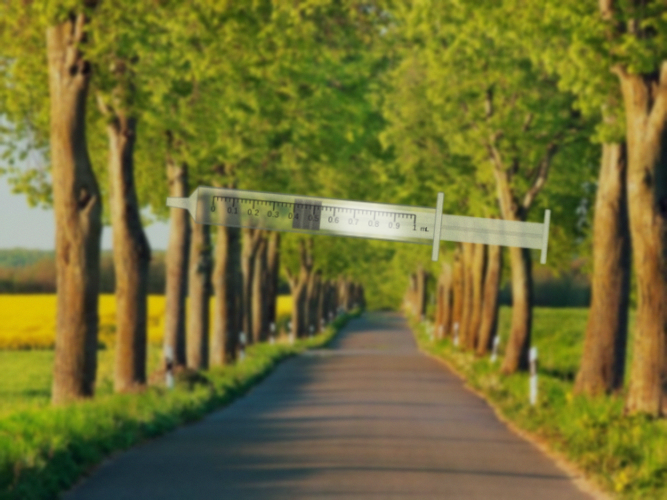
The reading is 0.4 (mL)
